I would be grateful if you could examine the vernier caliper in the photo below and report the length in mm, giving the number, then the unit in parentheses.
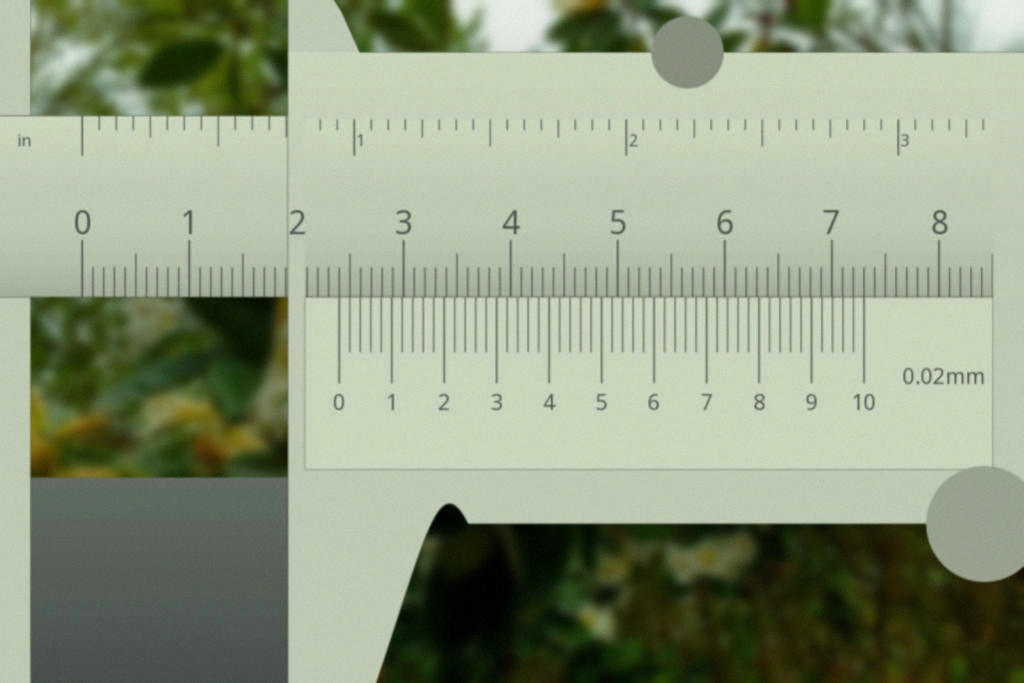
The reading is 24.0 (mm)
